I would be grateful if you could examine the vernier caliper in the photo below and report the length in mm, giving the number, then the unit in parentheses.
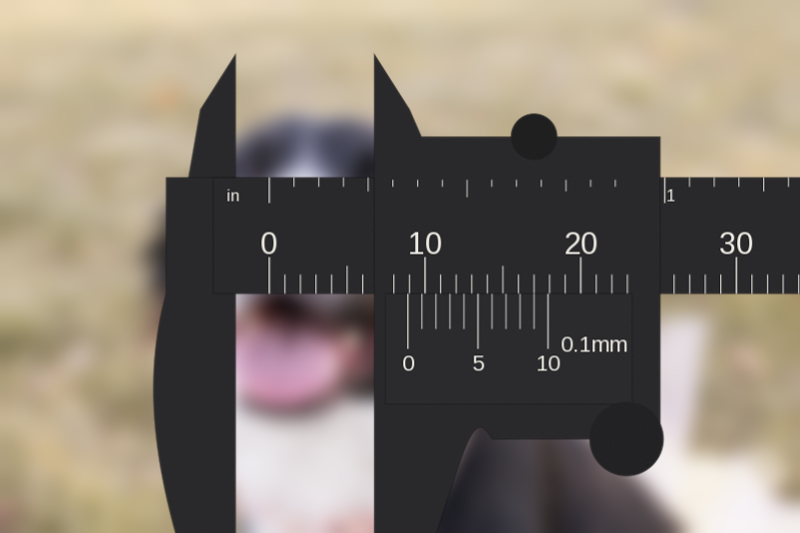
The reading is 8.9 (mm)
